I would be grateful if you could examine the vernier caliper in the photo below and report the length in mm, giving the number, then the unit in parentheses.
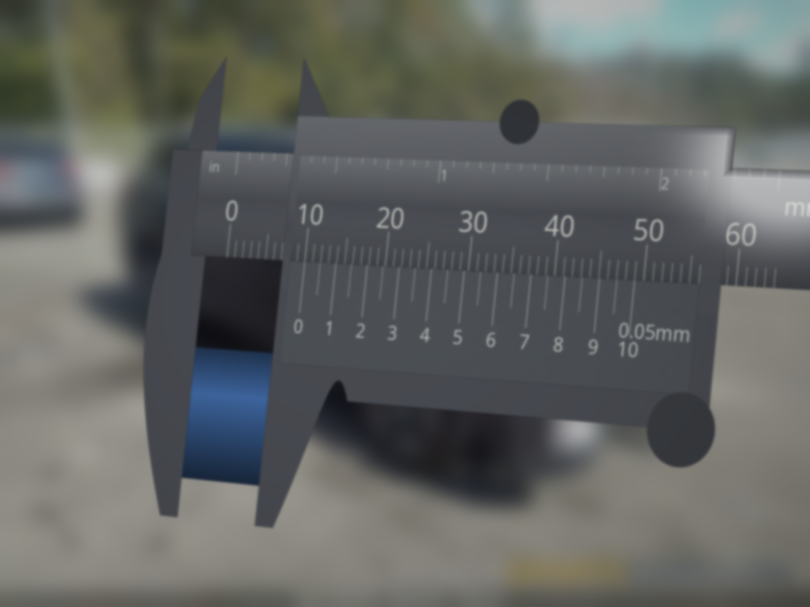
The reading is 10.0 (mm)
